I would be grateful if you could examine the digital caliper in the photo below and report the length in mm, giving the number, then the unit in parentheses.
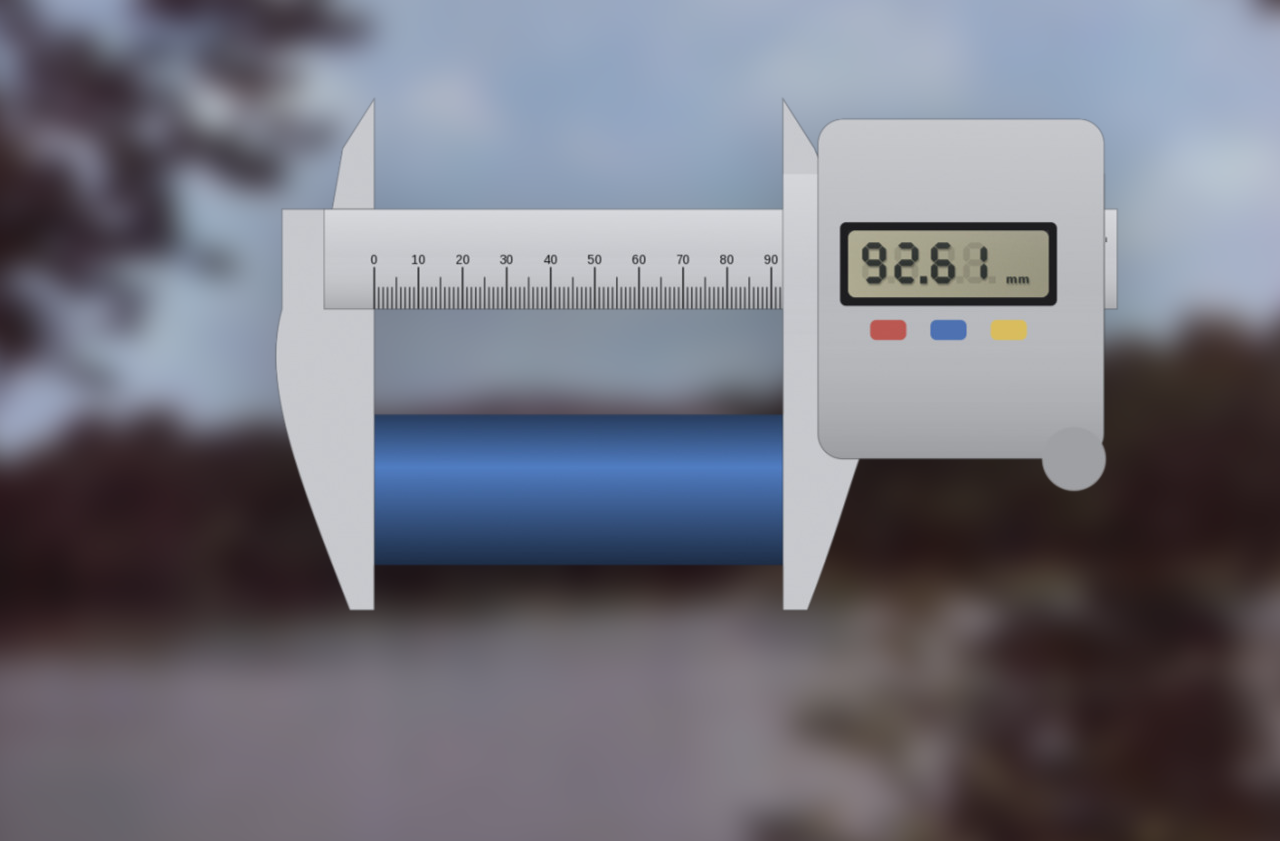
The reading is 92.61 (mm)
